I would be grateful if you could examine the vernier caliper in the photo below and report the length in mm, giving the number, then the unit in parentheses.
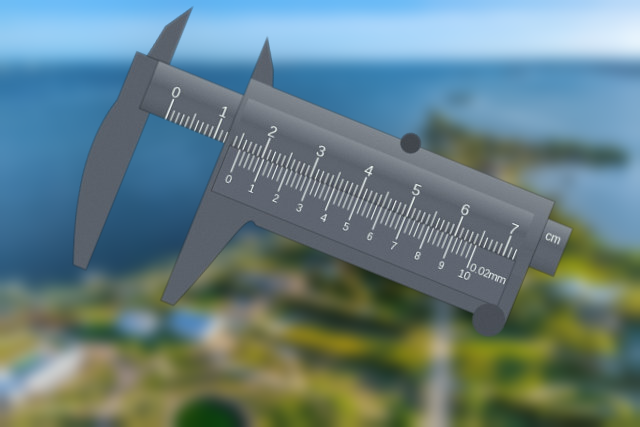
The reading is 15.5 (mm)
